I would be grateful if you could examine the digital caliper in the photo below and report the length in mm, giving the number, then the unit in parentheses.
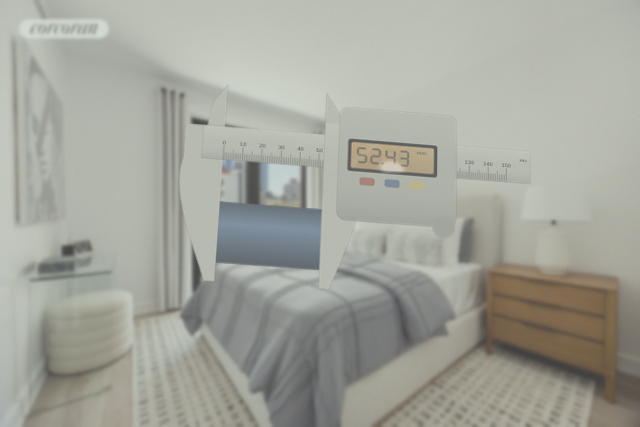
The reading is 52.43 (mm)
